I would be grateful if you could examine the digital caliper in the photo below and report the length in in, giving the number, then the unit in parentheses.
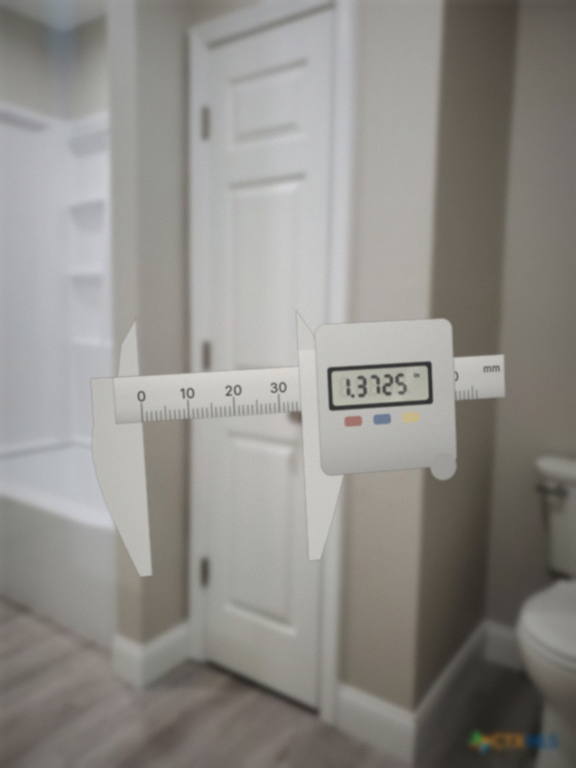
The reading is 1.3725 (in)
